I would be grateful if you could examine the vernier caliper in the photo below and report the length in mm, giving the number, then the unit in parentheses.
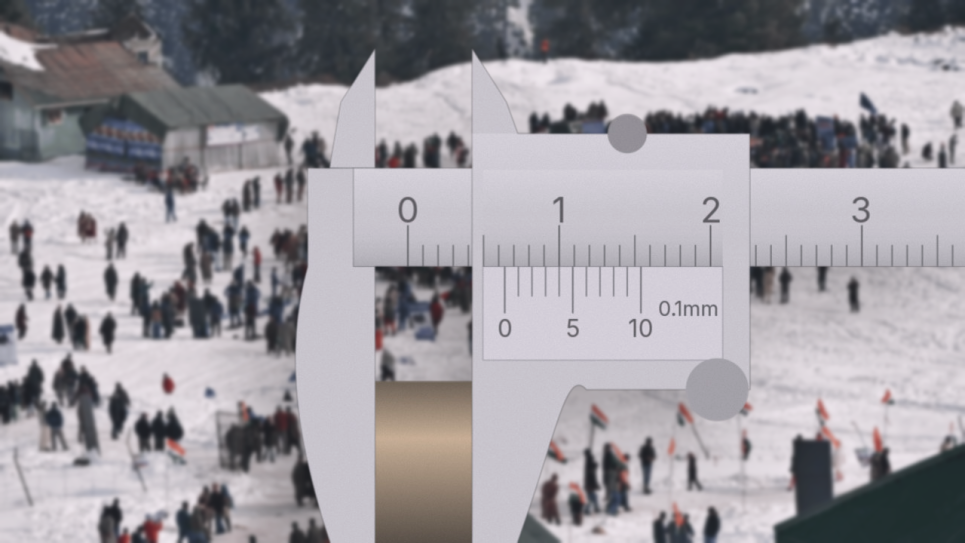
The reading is 6.4 (mm)
